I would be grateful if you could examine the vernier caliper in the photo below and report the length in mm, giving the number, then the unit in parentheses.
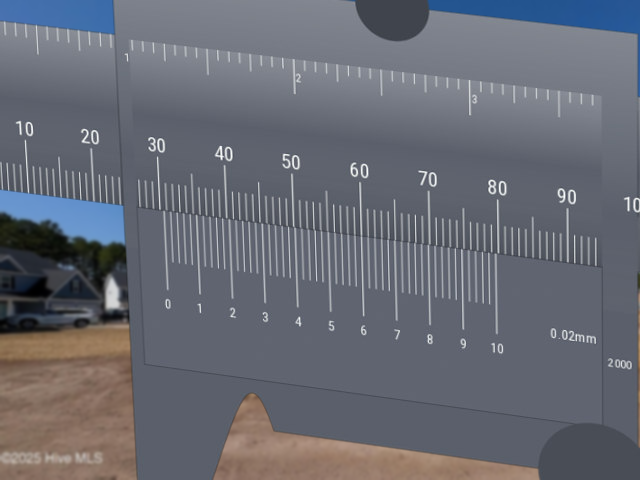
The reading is 30.6 (mm)
